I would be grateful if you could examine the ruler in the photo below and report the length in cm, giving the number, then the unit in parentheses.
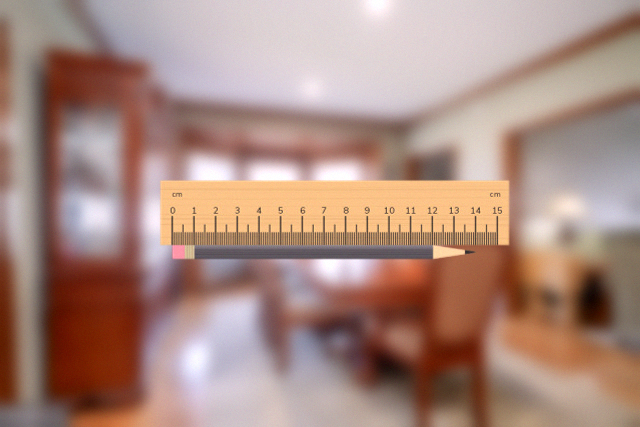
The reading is 14 (cm)
